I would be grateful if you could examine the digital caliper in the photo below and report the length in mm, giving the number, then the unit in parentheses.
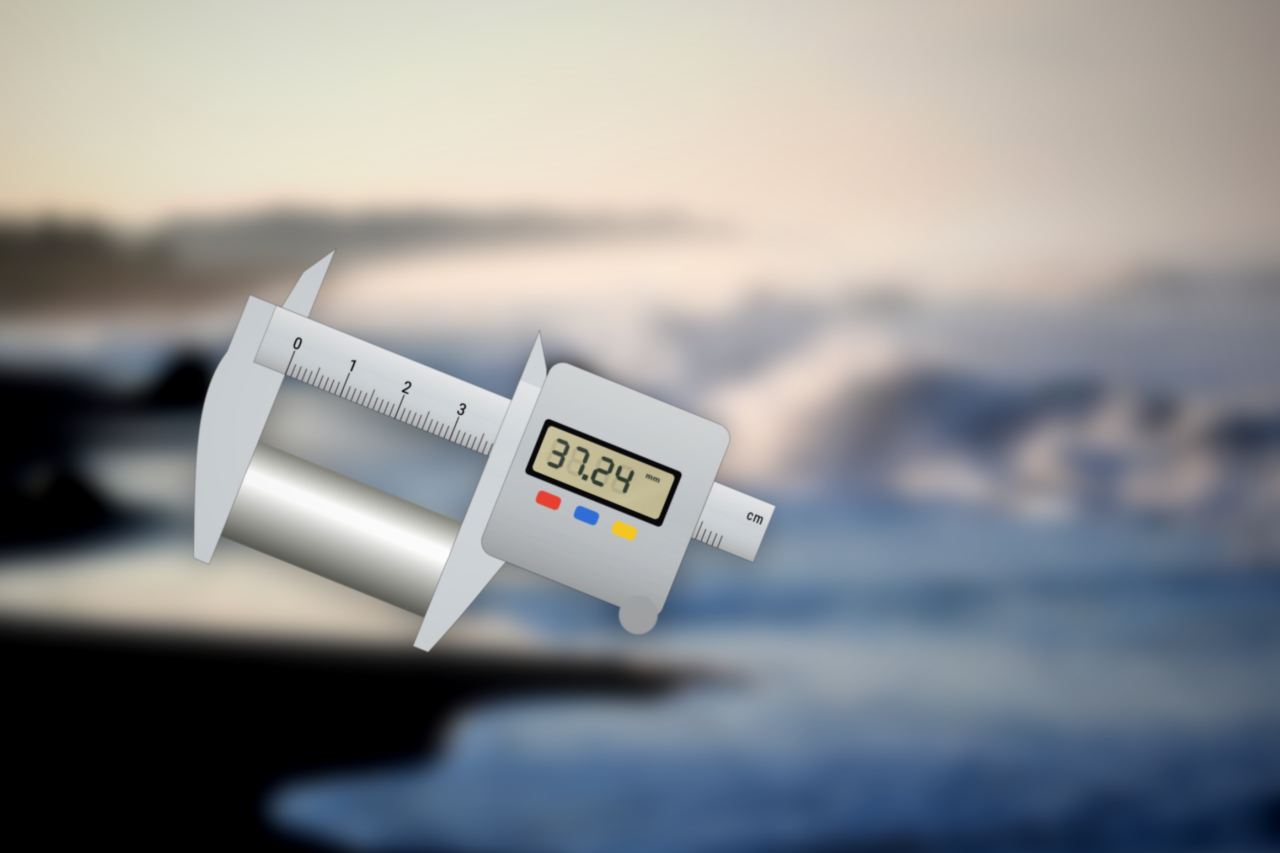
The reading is 37.24 (mm)
